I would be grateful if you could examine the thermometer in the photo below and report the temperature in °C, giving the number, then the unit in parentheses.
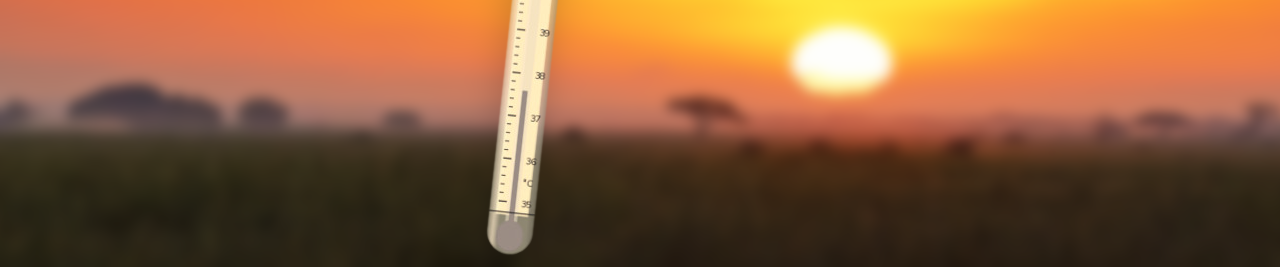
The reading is 37.6 (°C)
